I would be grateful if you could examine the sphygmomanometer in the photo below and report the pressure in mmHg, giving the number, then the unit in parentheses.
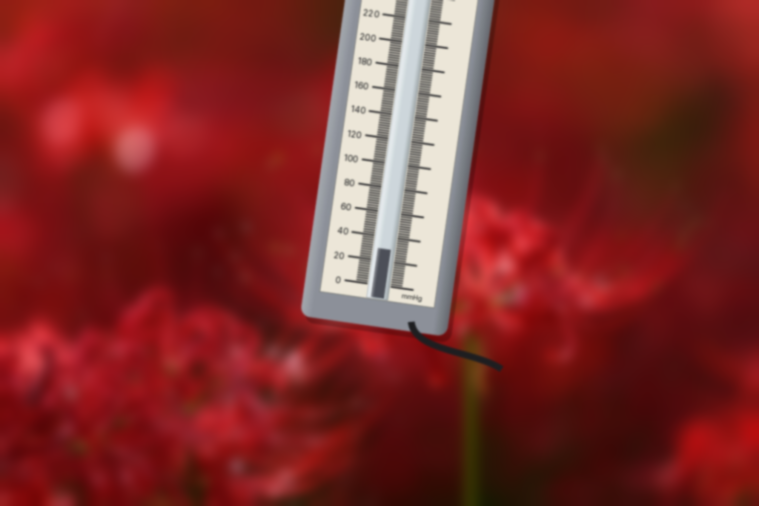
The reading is 30 (mmHg)
